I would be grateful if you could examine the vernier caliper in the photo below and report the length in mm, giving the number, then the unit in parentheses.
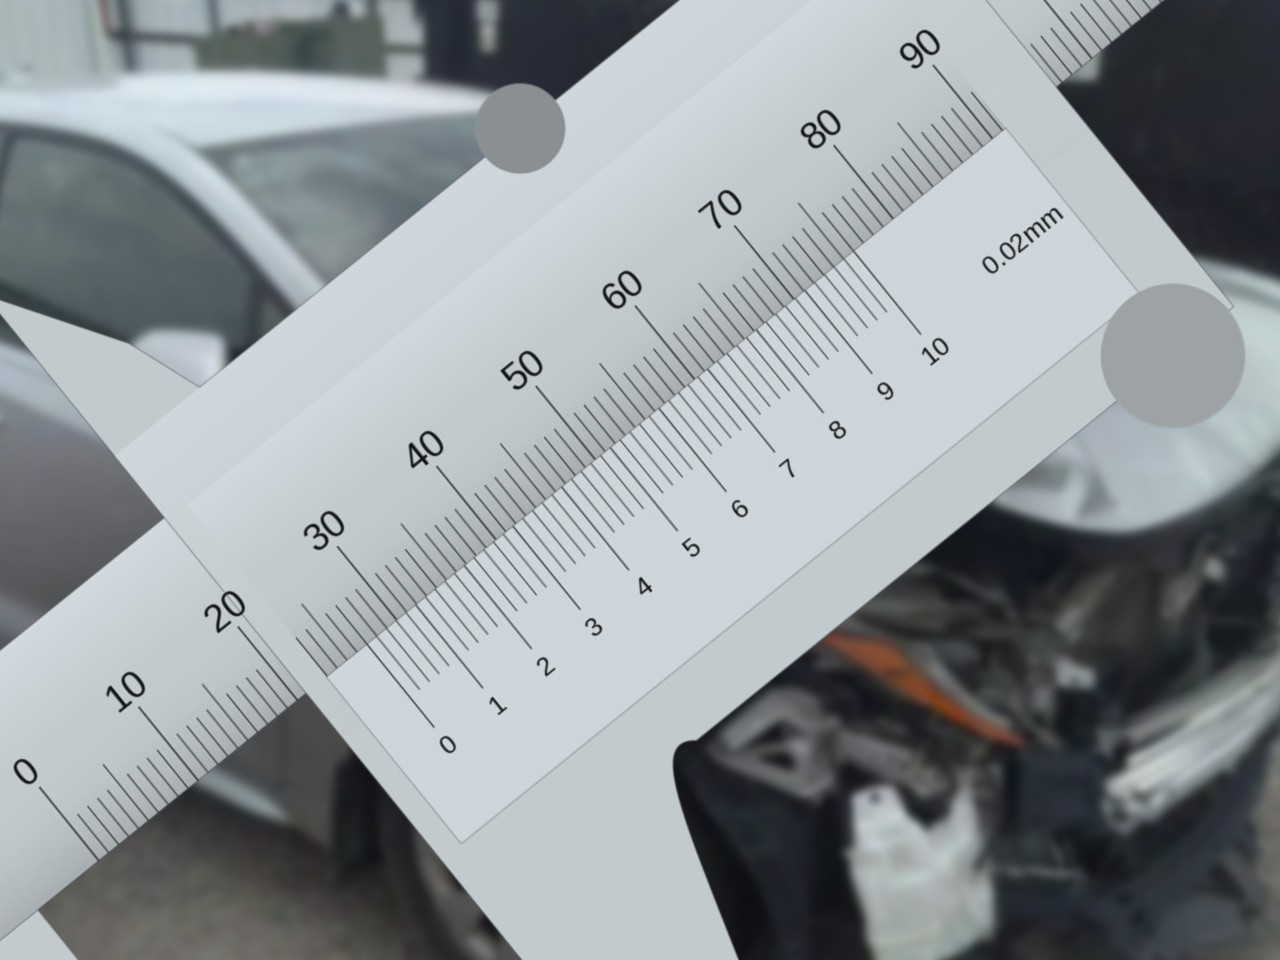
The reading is 27.0 (mm)
